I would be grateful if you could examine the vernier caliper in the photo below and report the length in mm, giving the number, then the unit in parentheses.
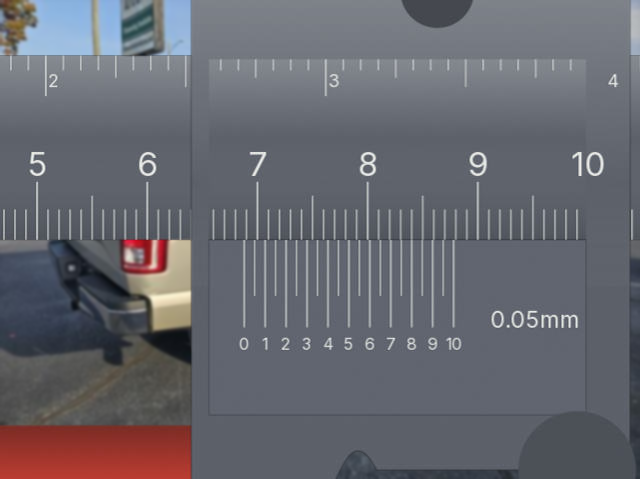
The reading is 68.8 (mm)
